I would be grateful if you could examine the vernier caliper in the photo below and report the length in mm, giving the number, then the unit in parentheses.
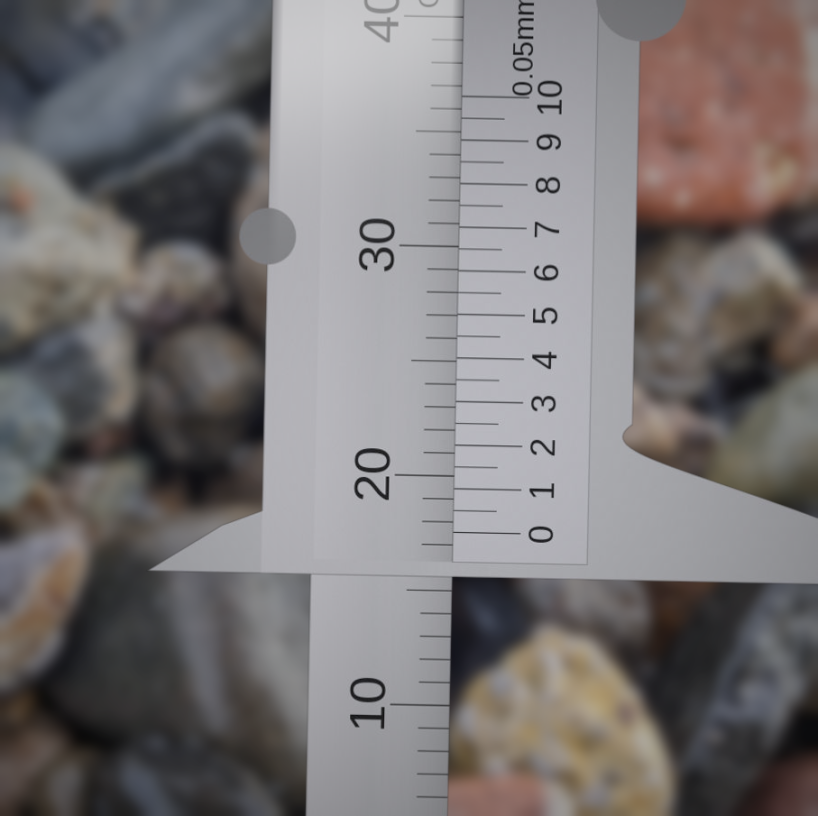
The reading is 17.55 (mm)
